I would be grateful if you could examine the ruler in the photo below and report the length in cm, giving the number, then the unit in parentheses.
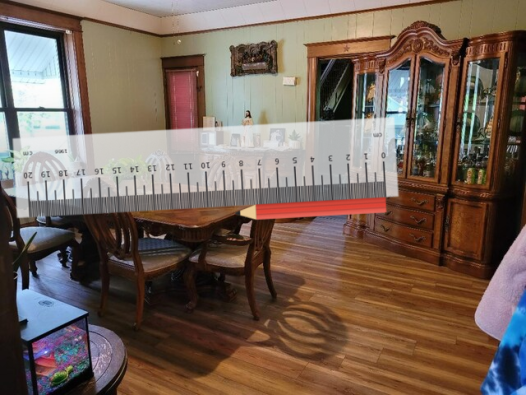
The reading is 8.5 (cm)
